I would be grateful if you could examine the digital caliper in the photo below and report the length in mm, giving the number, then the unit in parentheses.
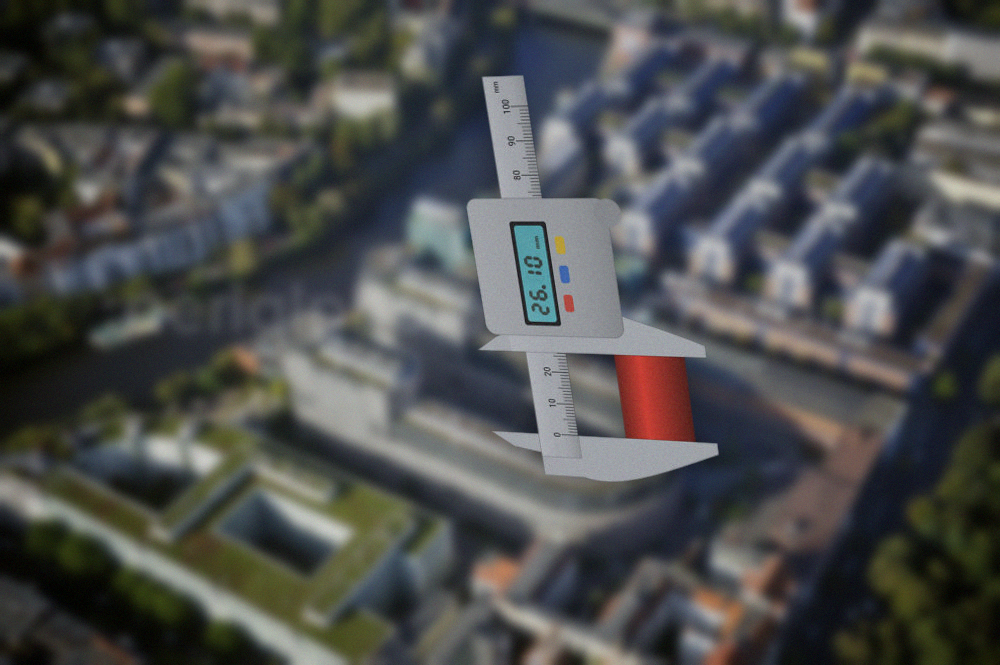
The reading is 26.10 (mm)
